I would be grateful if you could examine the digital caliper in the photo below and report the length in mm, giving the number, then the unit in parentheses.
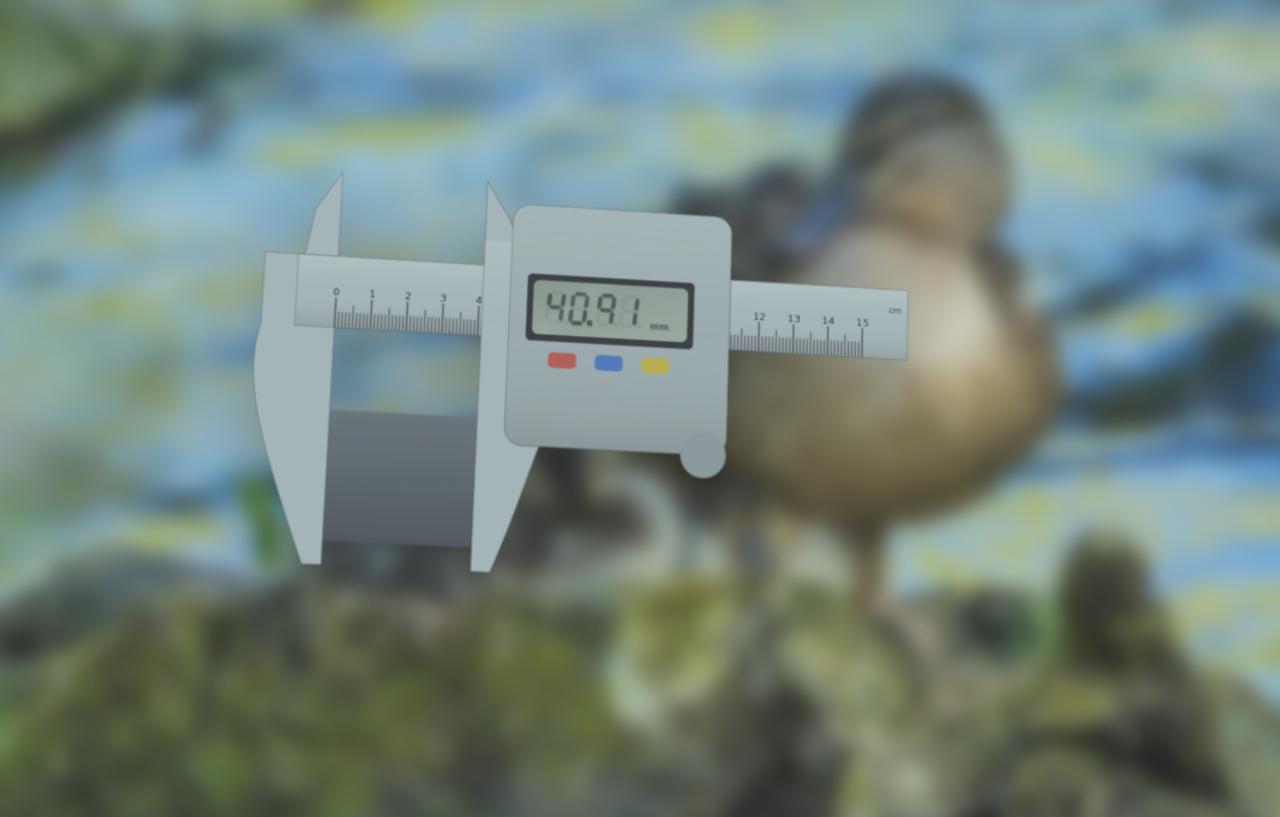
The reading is 40.91 (mm)
